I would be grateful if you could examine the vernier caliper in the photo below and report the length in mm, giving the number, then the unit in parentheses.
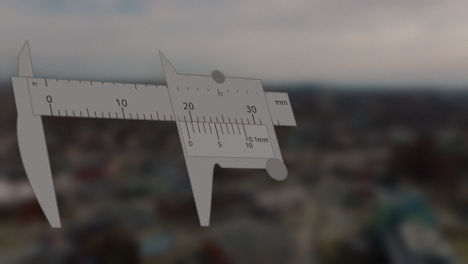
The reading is 19.0 (mm)
